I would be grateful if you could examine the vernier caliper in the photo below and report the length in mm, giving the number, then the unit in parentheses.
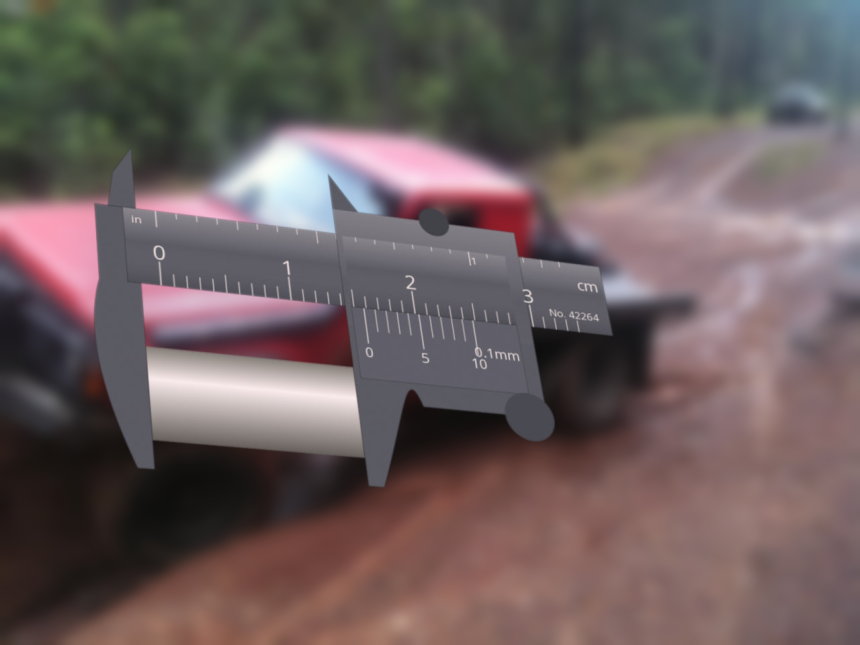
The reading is 15.8 (mm)
